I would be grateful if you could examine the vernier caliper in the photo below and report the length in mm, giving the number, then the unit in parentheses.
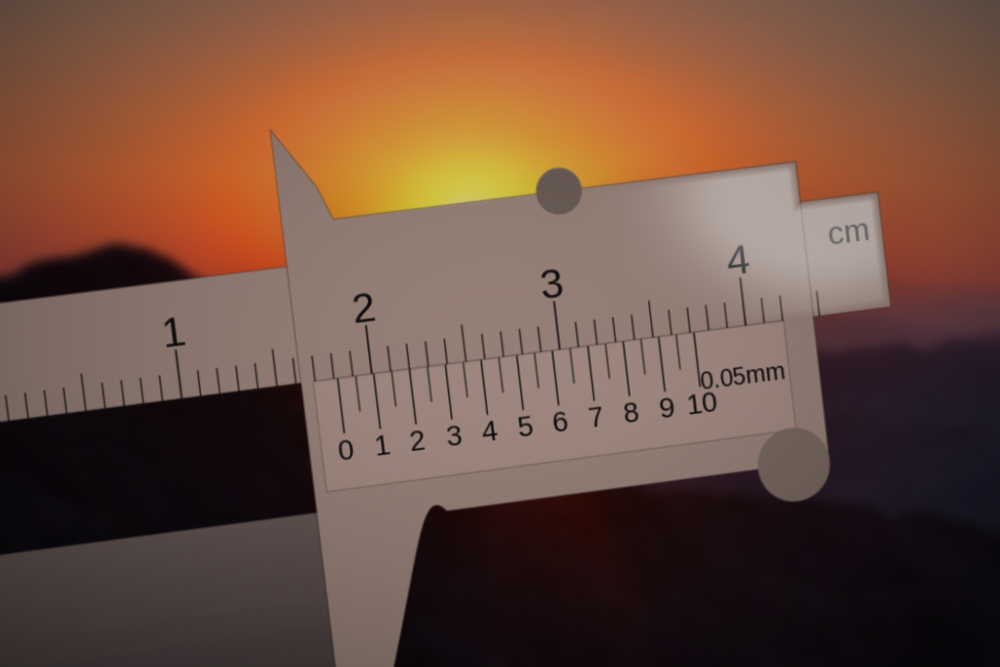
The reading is 18.2 (mm)
